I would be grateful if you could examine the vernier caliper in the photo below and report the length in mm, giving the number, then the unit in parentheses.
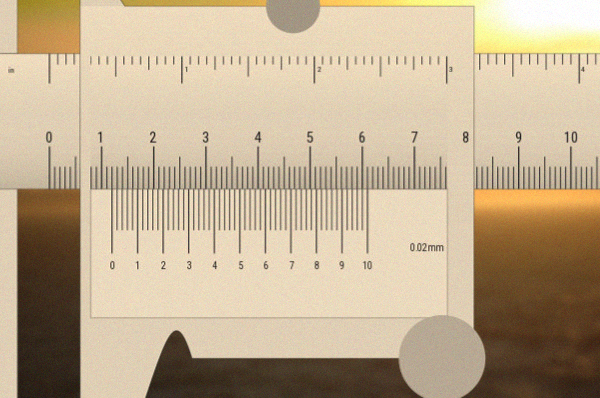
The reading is 12.0 (mm)
